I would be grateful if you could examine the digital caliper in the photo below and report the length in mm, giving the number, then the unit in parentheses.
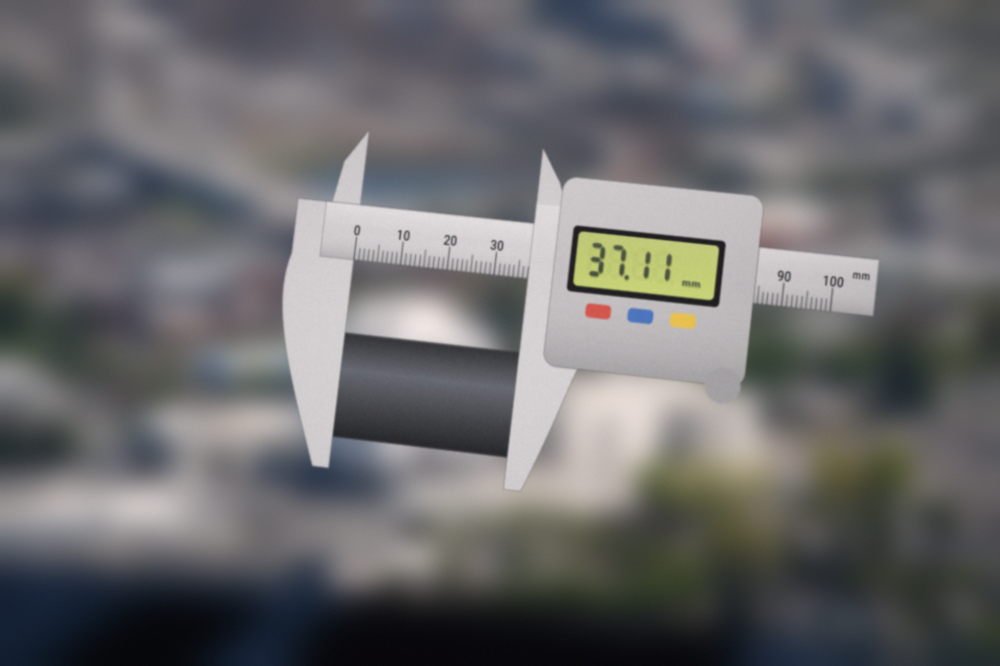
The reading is 37.11 (mm)
